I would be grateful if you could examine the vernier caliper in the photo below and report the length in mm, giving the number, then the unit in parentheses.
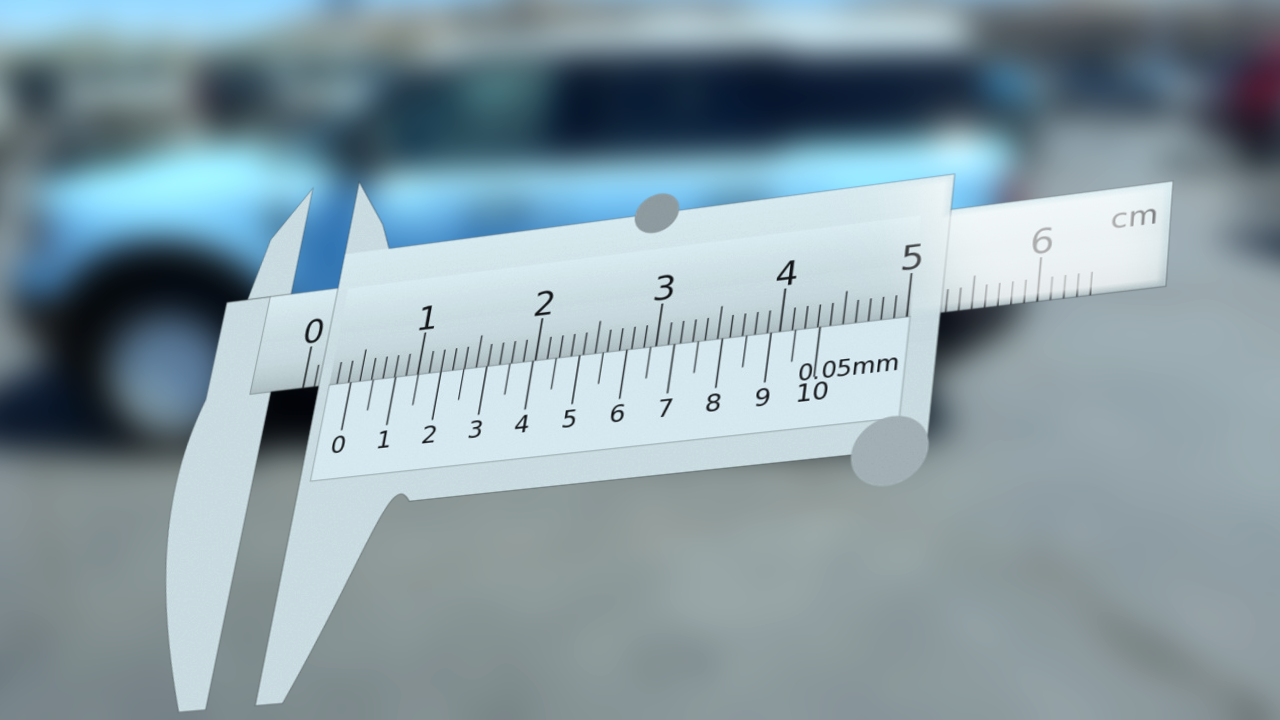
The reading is 4.2 (mm)
